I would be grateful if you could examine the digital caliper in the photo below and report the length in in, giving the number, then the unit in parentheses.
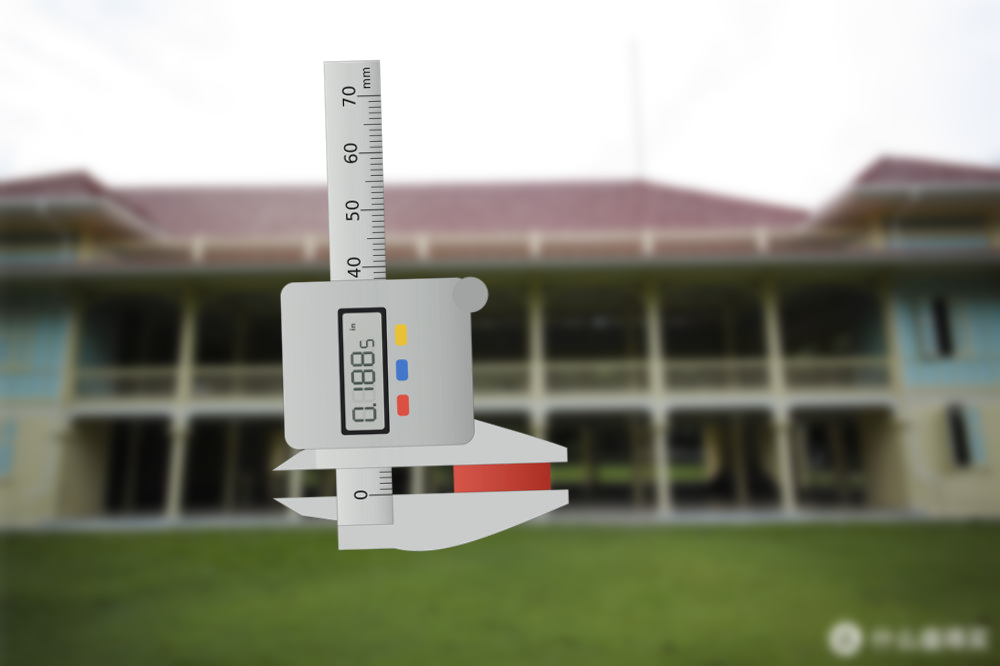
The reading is 0.1885 (in)
